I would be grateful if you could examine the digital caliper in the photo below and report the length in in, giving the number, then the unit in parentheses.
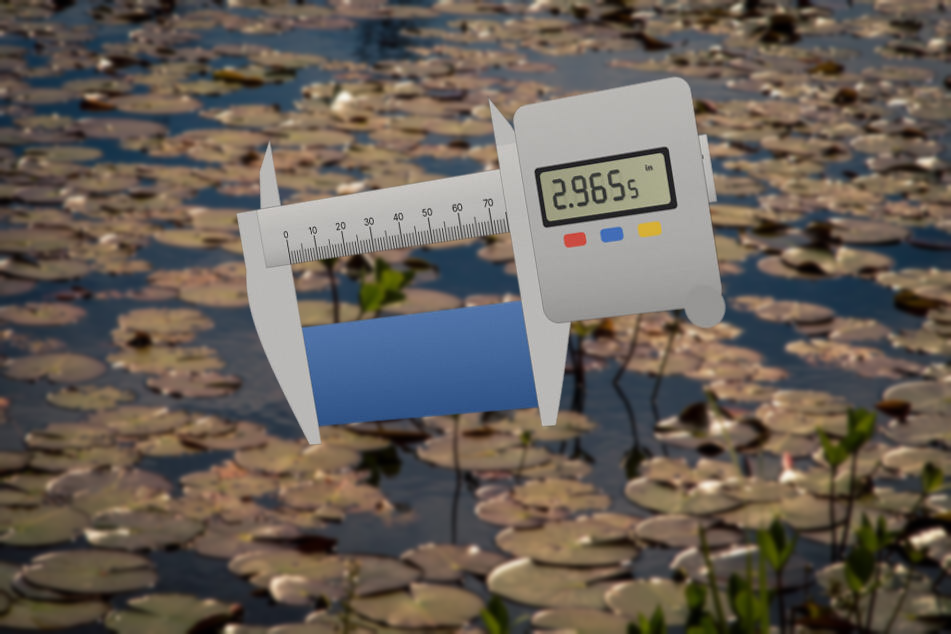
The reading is 2.9655 (in)
